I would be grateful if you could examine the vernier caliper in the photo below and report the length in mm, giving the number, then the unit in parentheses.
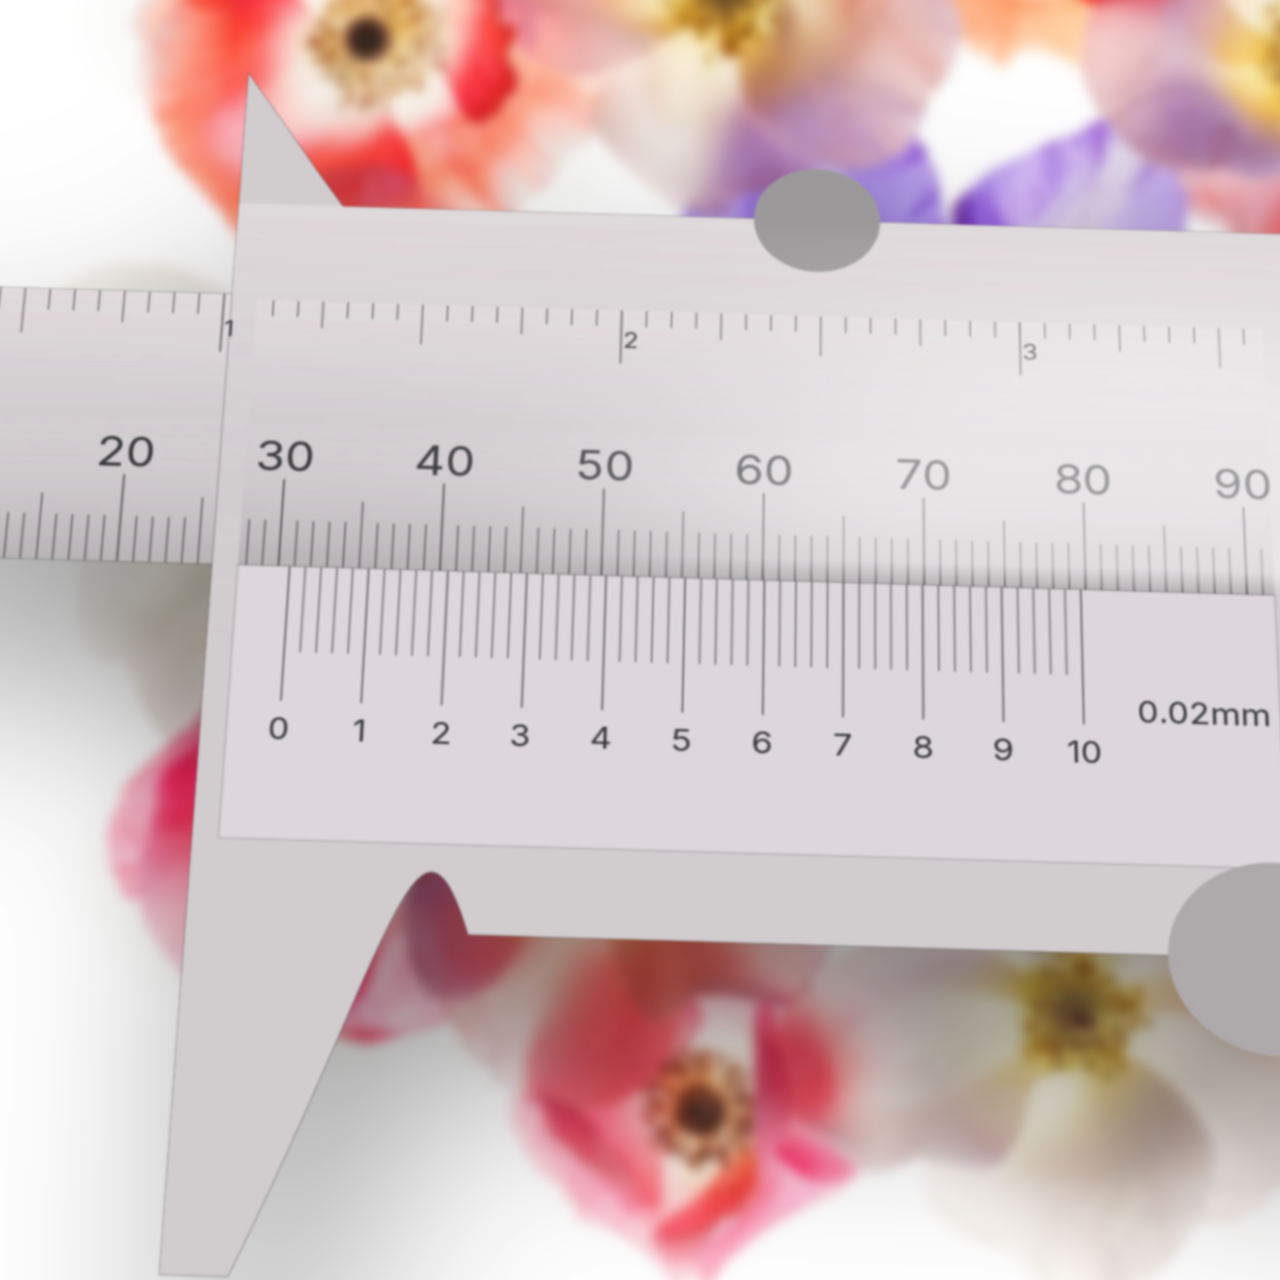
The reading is 30.7 (mm)
